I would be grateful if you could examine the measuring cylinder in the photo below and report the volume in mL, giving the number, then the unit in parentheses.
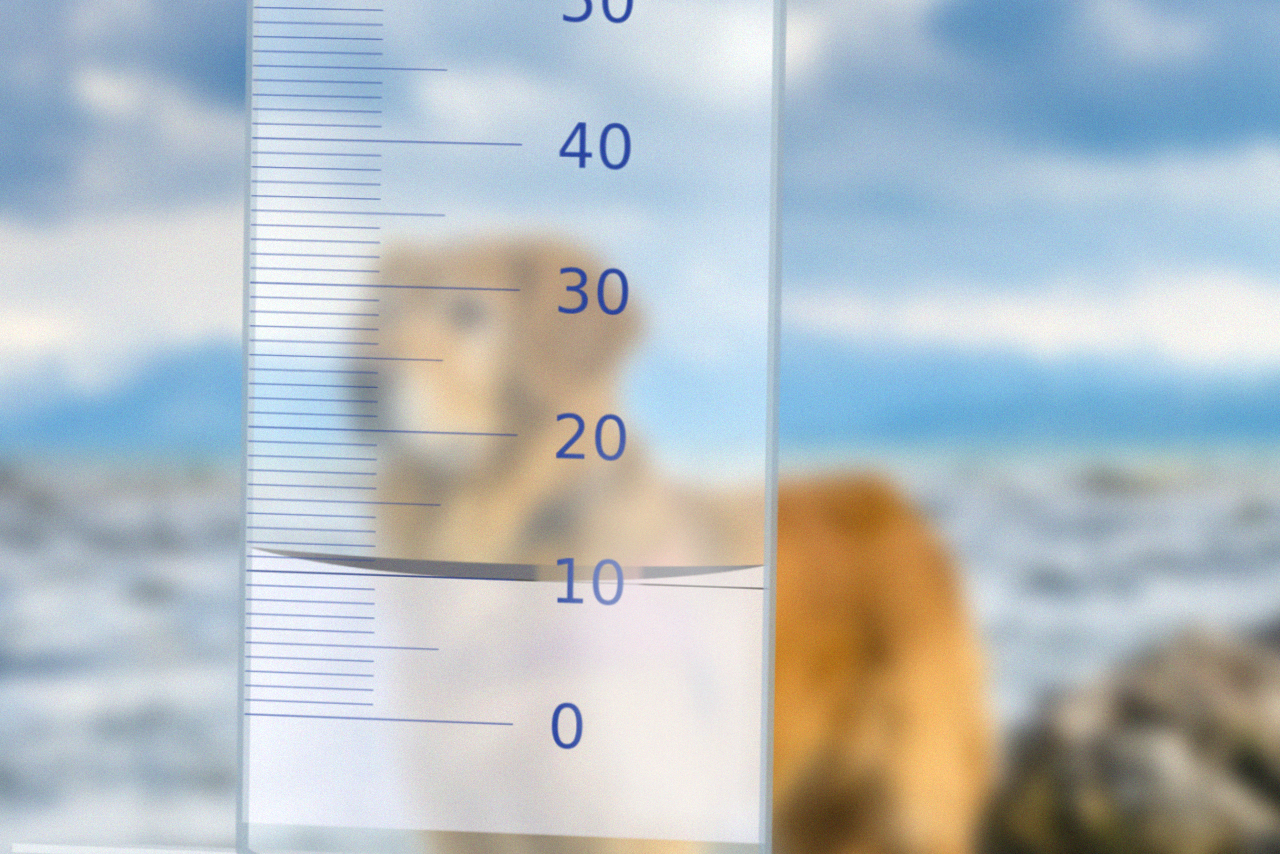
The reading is 10 (mL)
